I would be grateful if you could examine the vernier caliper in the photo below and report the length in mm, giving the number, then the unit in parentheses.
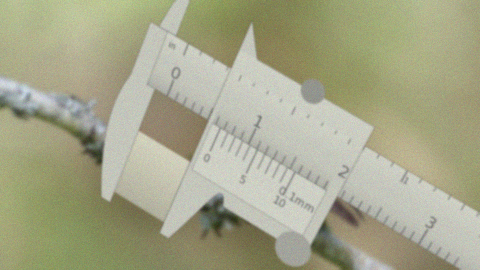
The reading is 6.6 (mm)
